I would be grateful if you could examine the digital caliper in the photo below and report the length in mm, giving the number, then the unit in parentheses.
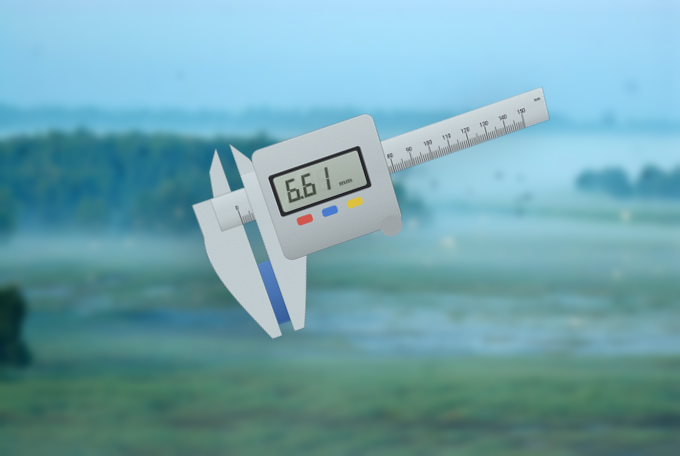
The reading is 6.61 (mm)
